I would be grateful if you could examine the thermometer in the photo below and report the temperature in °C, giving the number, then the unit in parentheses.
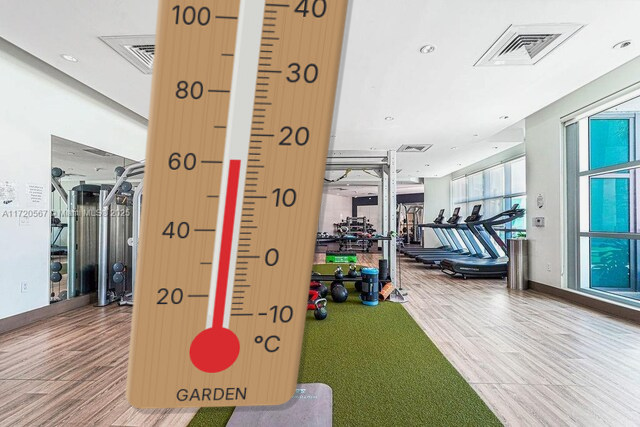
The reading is 16 (°C)
